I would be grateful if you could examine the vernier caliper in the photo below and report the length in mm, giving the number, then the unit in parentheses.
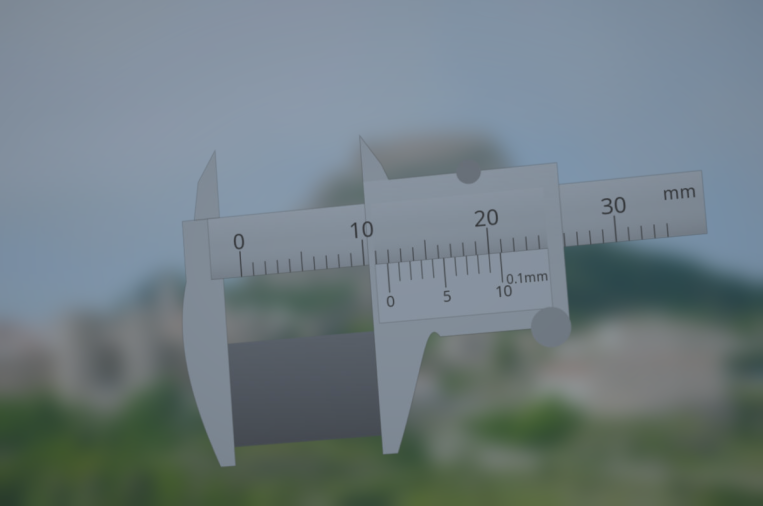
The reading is 11.9 (mm)
